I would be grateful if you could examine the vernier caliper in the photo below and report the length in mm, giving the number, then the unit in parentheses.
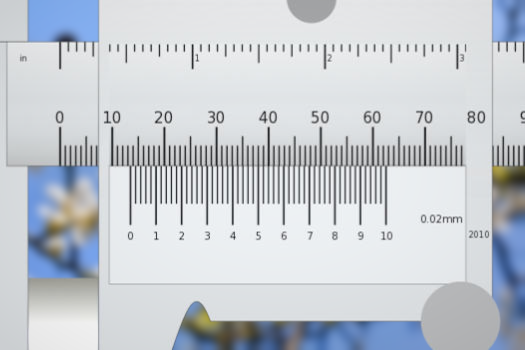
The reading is 13.5 (mm)
